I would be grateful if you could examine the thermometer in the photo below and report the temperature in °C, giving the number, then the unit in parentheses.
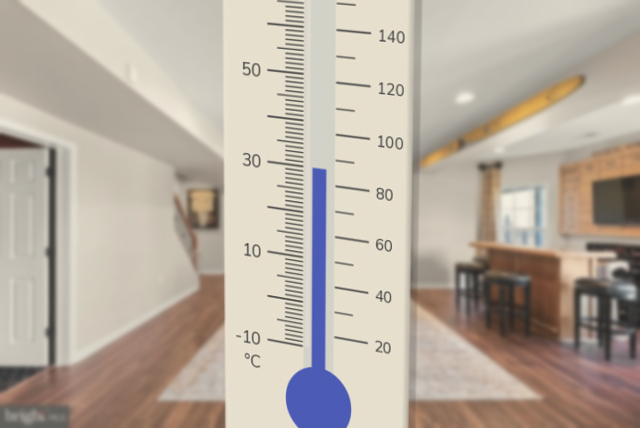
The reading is 30 (°C)
